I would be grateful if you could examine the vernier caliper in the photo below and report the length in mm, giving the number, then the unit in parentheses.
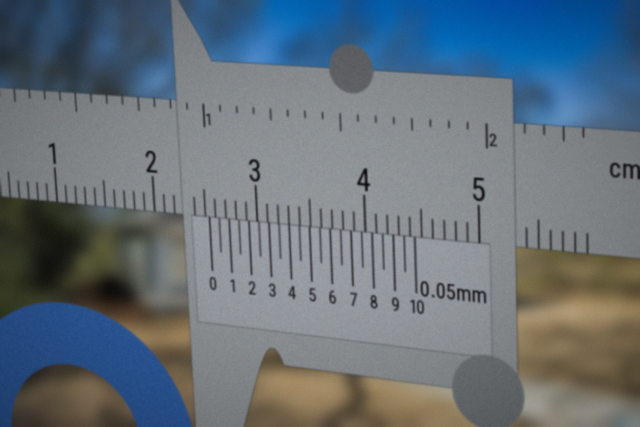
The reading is 25.4 (mm)
